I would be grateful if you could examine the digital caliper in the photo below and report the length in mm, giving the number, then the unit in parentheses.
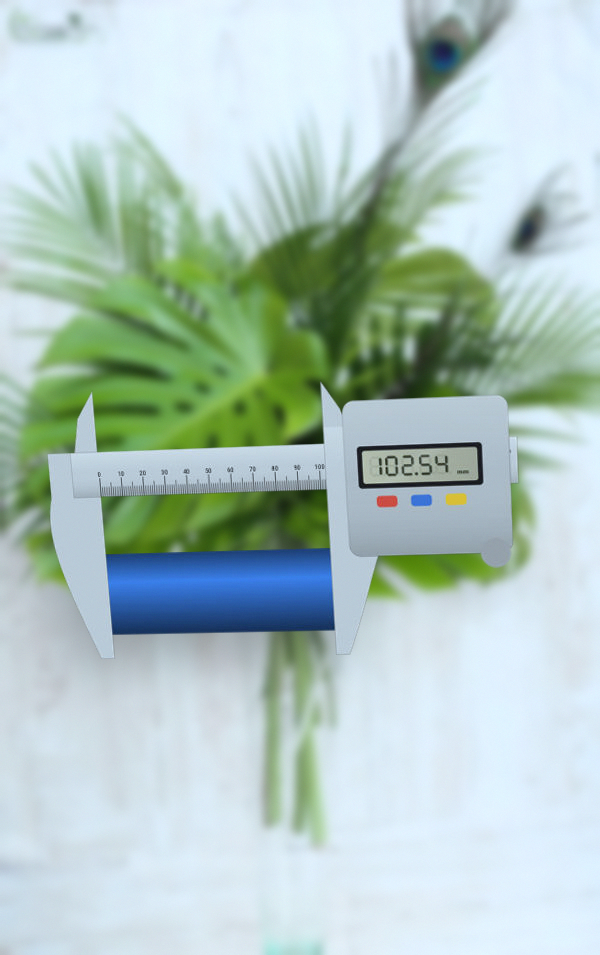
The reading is 102.54 (mm)
